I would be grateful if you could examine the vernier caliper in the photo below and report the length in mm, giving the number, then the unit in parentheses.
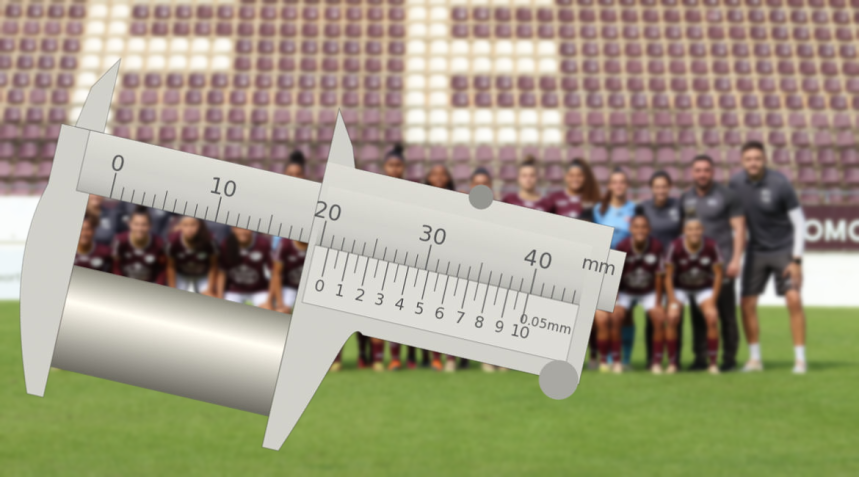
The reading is 20.8 (mm)
